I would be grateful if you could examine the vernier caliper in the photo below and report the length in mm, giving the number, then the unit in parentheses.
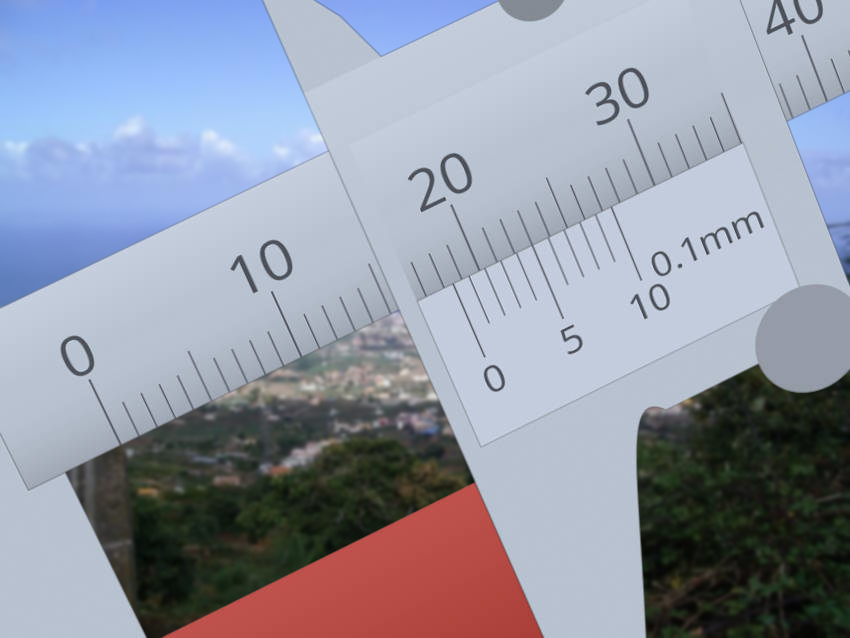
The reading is 18.5 (mm)
